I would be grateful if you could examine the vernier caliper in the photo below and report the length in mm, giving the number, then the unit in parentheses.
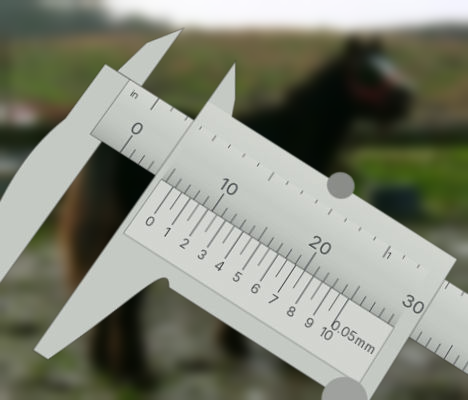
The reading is 5.8 (mm)
